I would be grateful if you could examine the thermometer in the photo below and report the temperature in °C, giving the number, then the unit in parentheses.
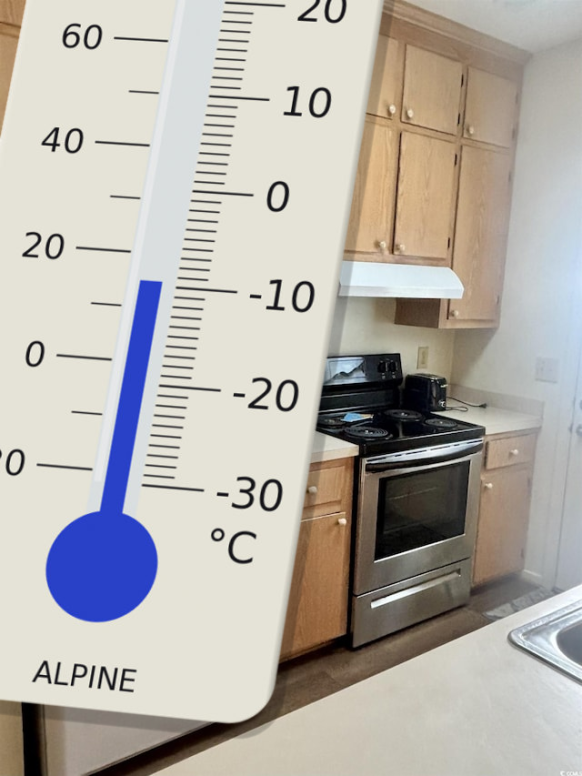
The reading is -9.5 (°C)
